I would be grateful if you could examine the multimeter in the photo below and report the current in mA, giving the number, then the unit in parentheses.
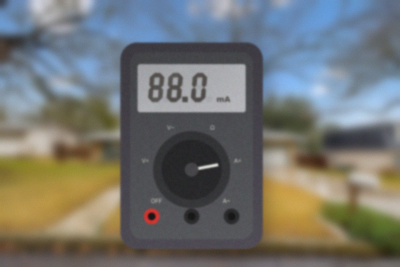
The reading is 88.0 (mA)
